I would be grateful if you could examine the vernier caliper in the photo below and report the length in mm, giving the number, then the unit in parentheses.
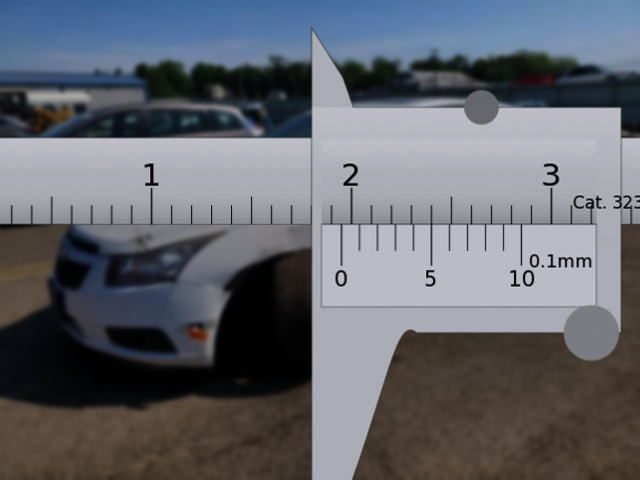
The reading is 19.5 (mm)
